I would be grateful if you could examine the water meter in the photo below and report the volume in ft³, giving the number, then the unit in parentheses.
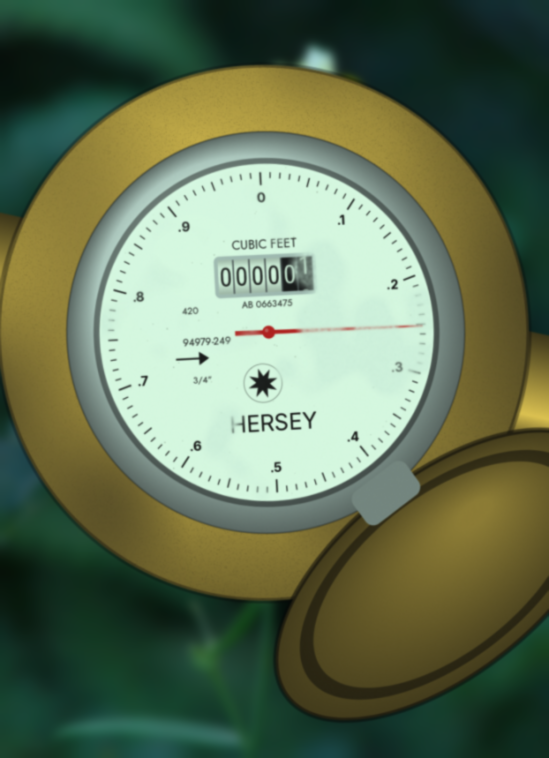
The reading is 1.25 (ft³)
